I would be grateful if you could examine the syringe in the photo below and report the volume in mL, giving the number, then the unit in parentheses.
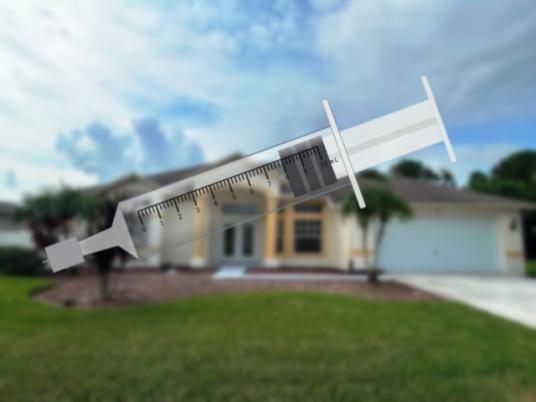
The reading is 8 (mL)
